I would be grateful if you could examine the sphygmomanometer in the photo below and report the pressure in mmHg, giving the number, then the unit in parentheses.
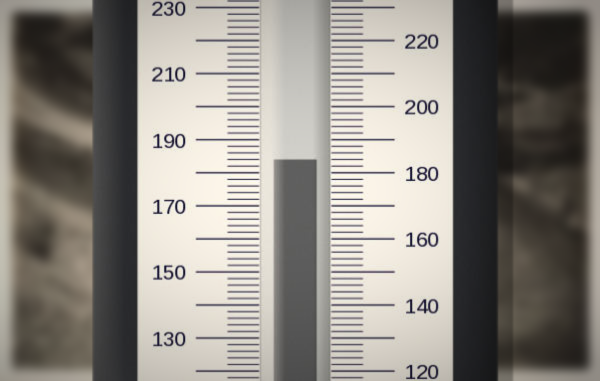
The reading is 184 (mmHg)
